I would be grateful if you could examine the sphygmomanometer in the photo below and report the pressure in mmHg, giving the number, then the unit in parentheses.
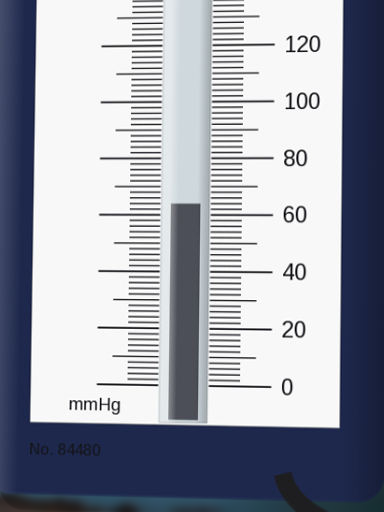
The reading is 64 (mmHg)
